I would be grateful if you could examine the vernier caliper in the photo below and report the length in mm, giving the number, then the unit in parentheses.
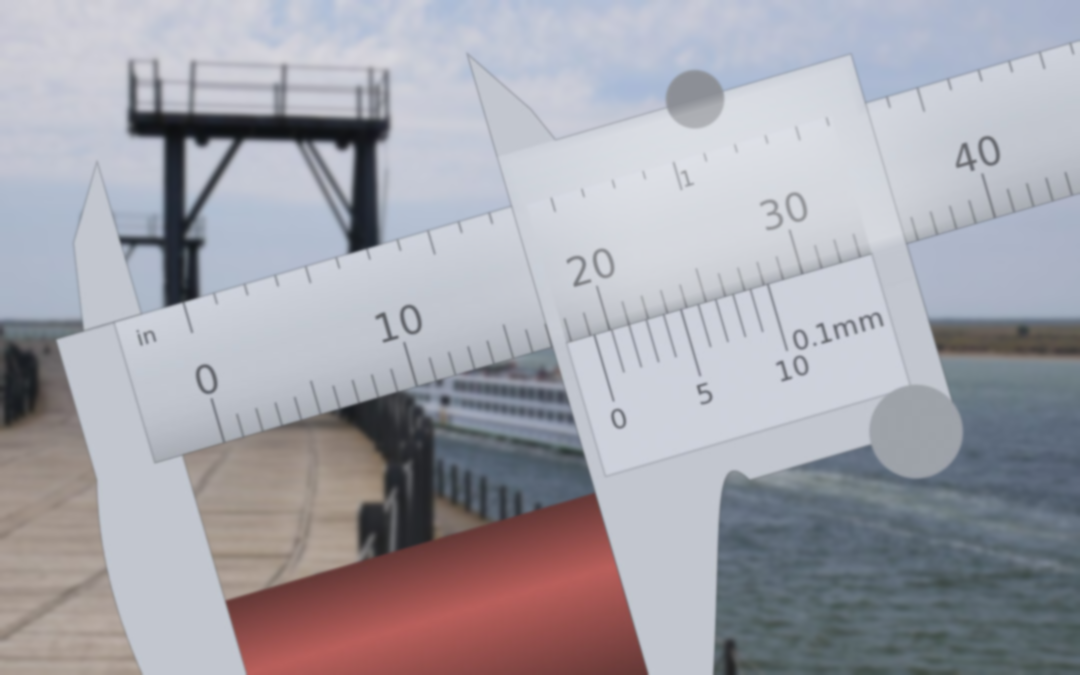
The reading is 19.2 (mm)
